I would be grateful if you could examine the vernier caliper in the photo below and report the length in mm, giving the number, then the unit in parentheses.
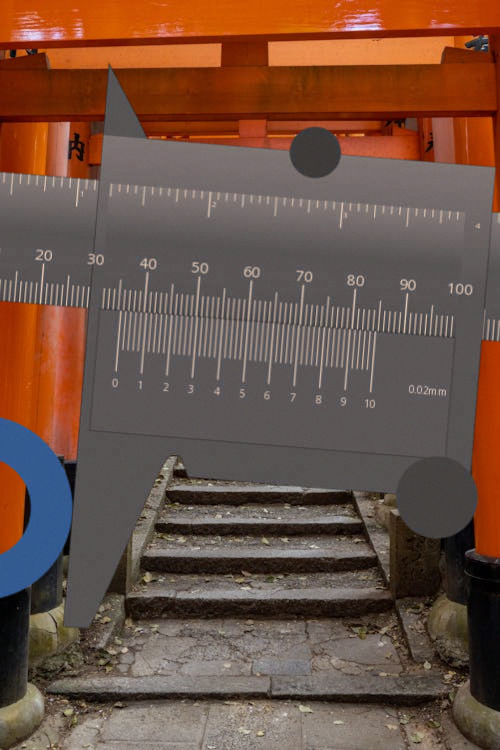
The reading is 35.5 (mm)
